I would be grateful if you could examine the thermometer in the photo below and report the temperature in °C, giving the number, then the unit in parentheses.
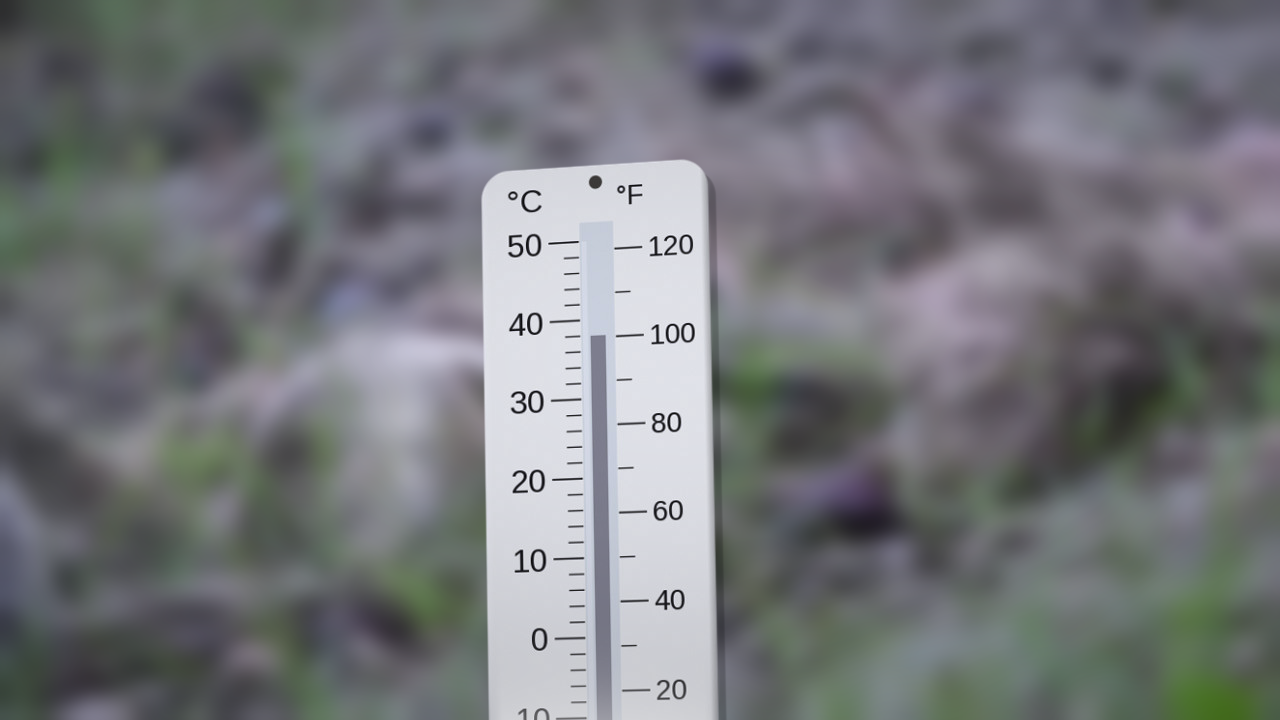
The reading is 38 (°C)
